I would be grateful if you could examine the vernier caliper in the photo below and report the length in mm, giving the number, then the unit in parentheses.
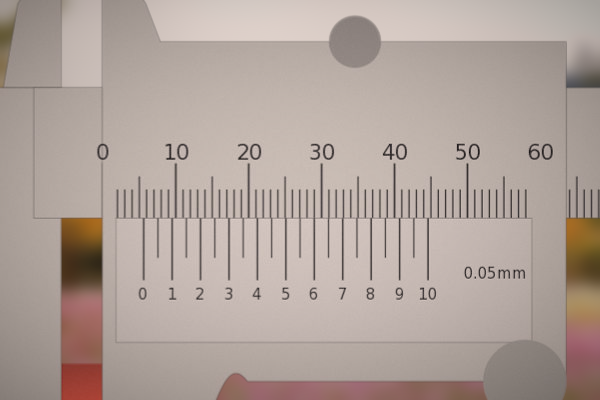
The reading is 5.6 (mm)
